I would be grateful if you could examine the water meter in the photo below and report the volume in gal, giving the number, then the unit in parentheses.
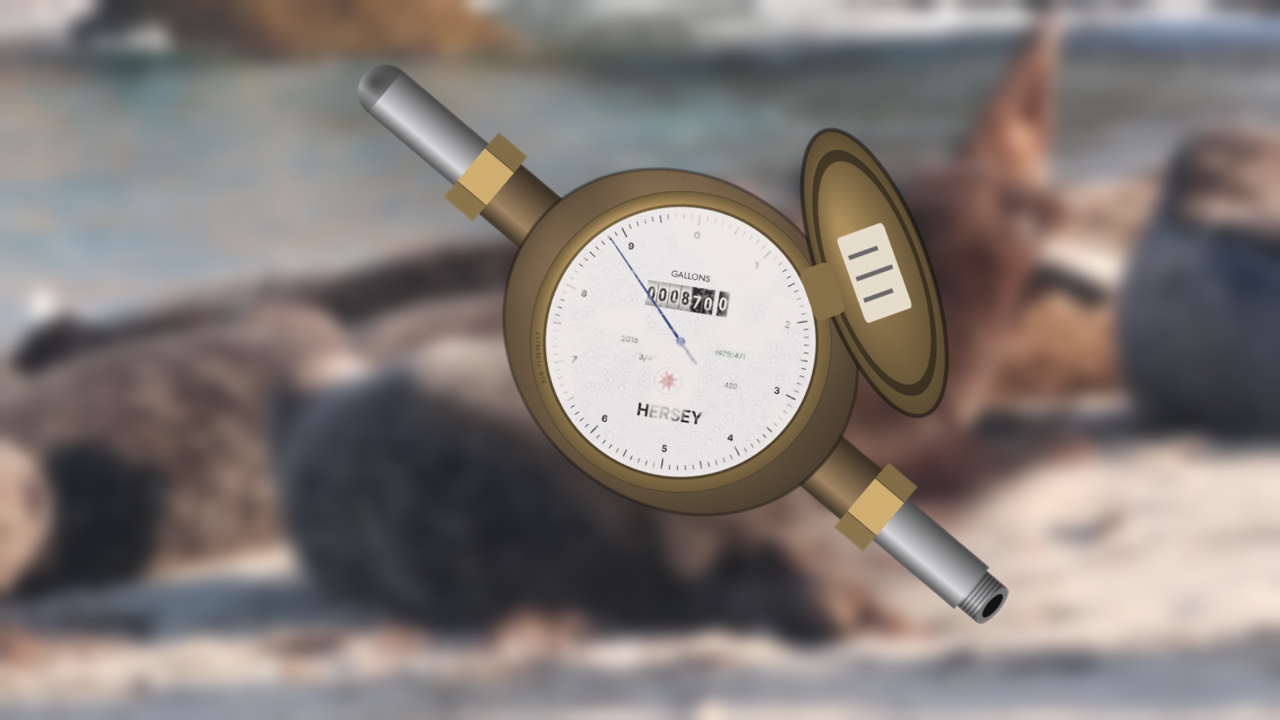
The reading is 8698.8 (gal)
